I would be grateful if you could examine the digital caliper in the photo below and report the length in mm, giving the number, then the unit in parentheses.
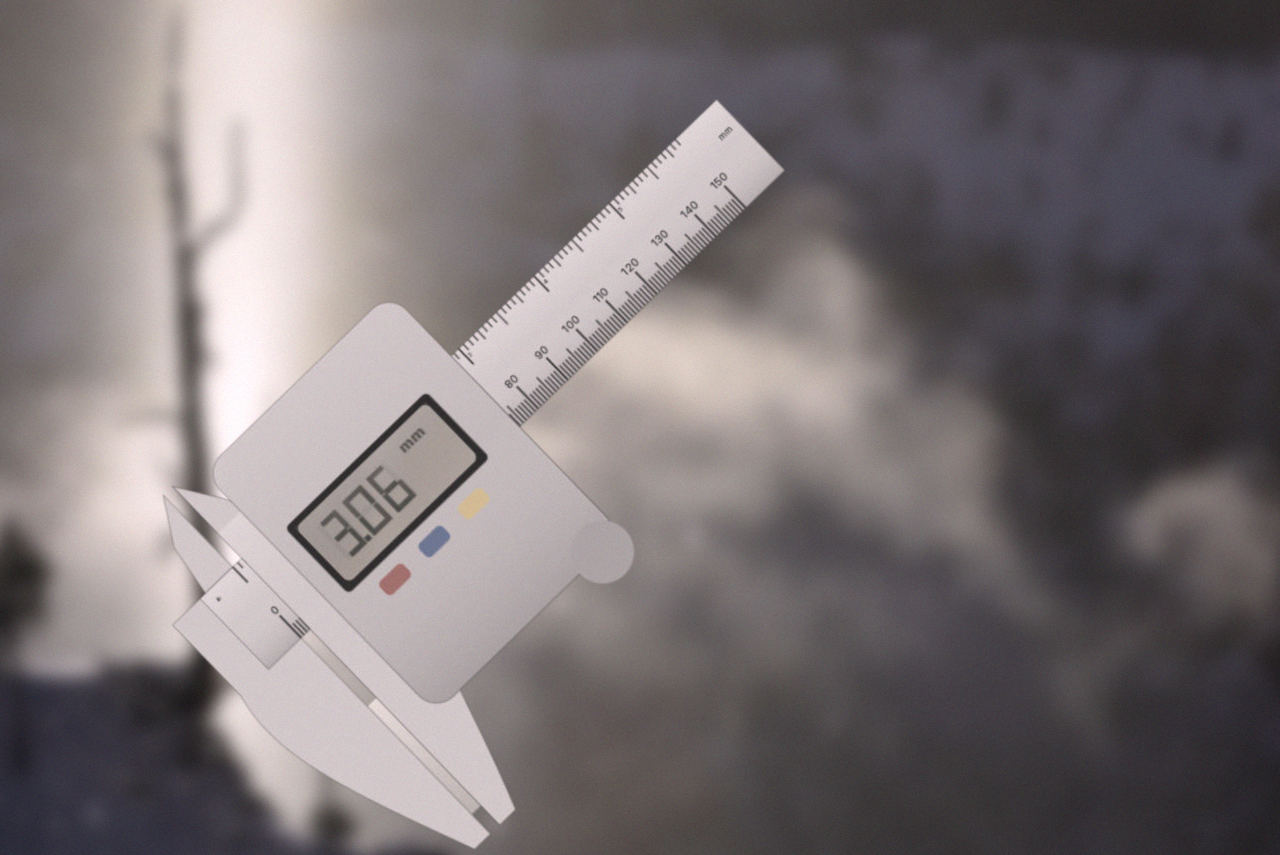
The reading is 3.06 (mm)
